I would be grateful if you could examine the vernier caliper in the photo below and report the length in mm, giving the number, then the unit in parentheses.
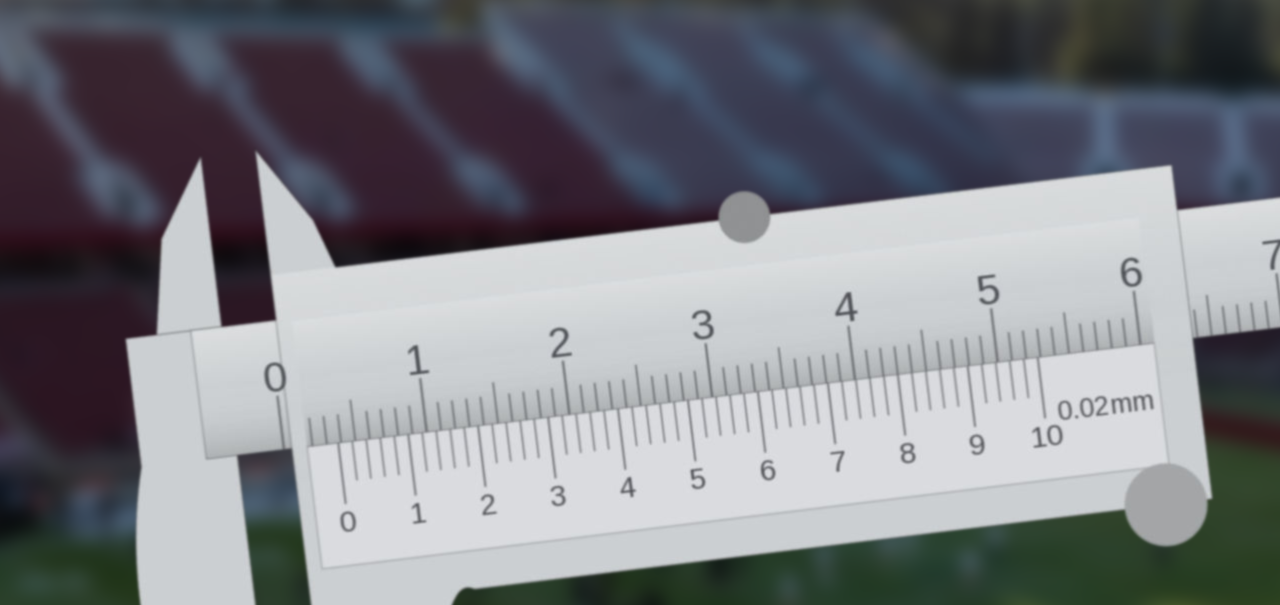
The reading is 3.8 (mm)
